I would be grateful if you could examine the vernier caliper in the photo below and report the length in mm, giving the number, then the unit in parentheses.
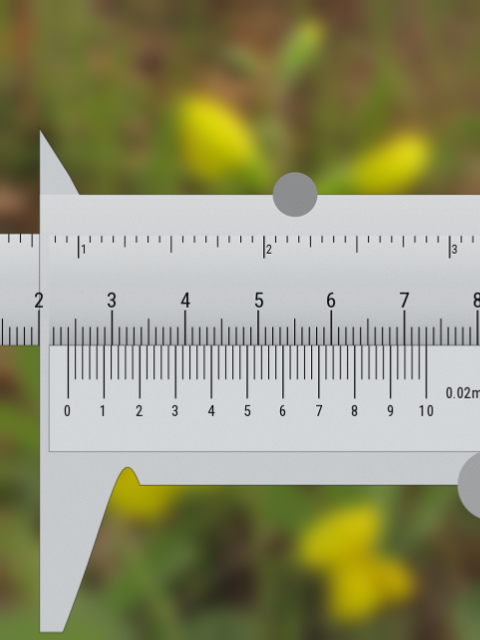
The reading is 24.0 (mm)
